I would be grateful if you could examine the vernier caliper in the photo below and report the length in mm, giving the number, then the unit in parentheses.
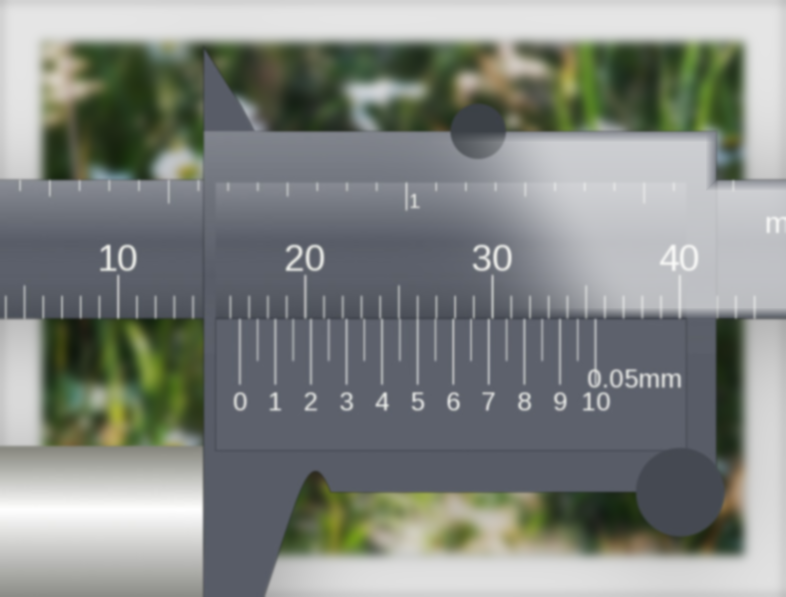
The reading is 16.5 (mm)
